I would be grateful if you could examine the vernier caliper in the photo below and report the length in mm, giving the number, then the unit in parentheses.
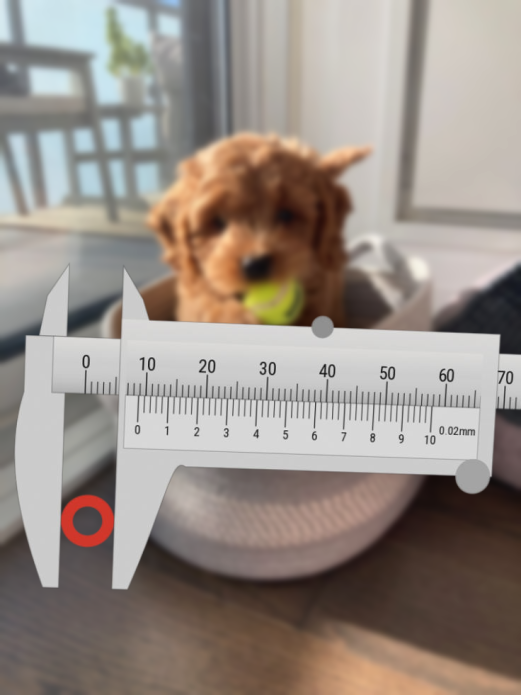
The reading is 8.8 (mm)
